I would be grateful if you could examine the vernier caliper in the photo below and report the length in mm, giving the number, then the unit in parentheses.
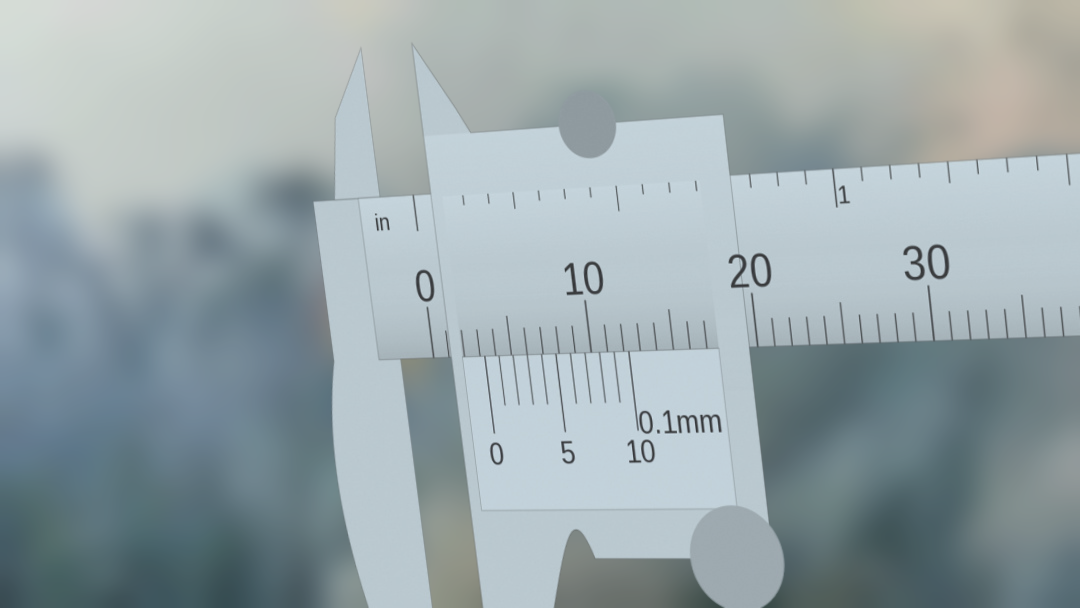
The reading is 3.3 (mm)
